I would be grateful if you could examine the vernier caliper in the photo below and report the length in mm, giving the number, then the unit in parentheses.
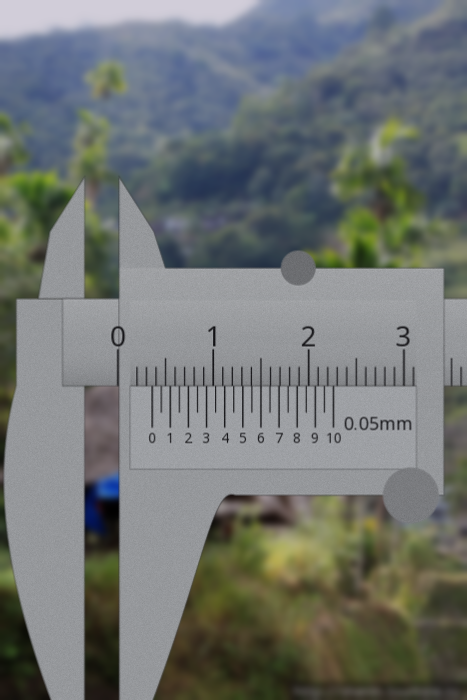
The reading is 3.6 (mm)
